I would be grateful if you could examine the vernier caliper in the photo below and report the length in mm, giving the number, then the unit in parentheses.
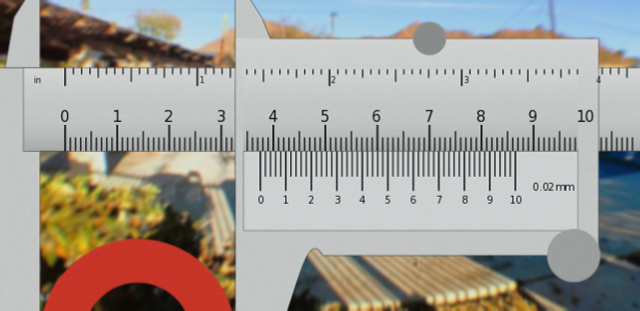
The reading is 37.5 (mm)
